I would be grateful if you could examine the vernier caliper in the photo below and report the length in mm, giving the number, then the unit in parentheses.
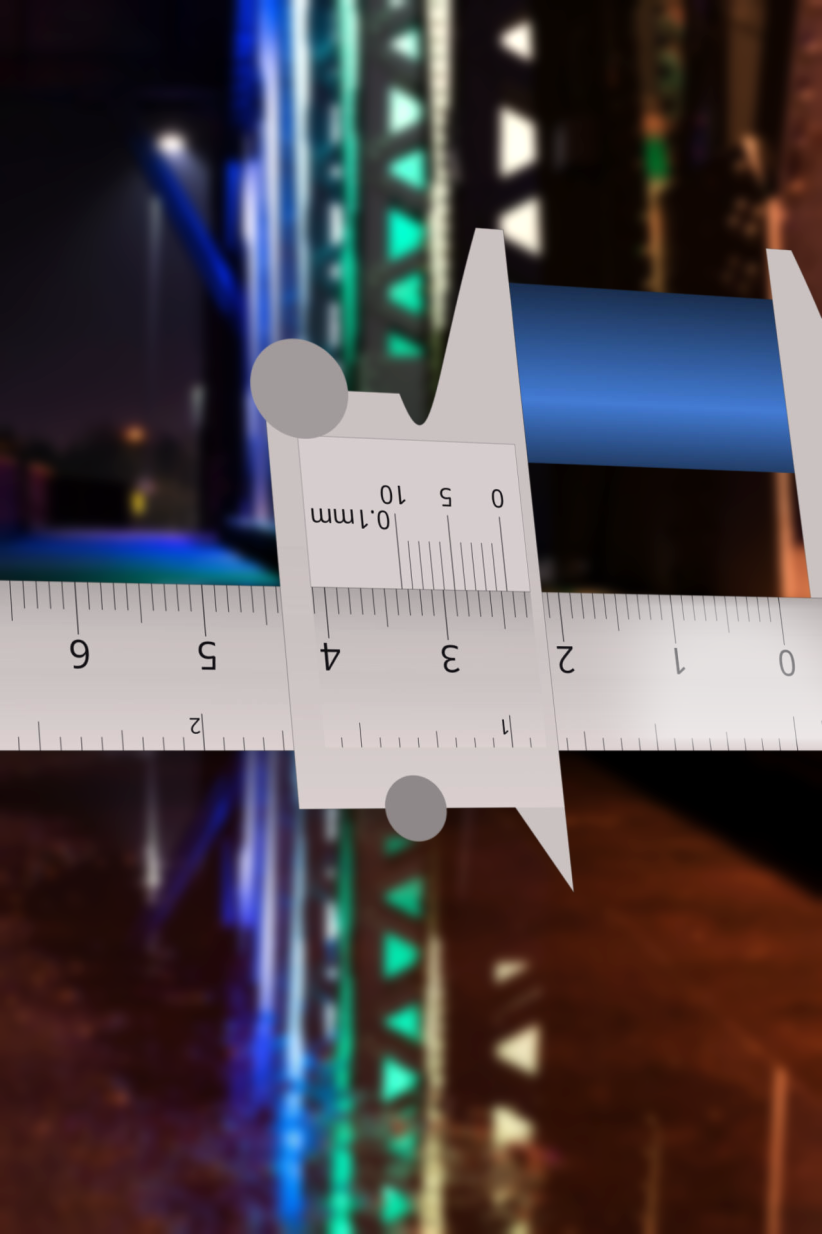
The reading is 24.5 (mm)
